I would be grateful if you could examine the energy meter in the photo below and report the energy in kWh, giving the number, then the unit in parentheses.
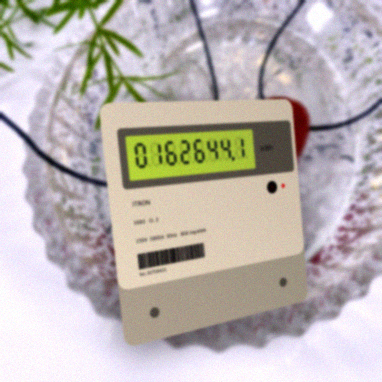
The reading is 162644.1 (kWh)
